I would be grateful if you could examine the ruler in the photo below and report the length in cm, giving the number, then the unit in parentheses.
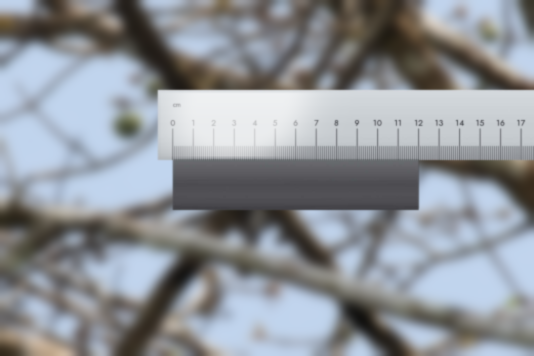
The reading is 12 (cm)
